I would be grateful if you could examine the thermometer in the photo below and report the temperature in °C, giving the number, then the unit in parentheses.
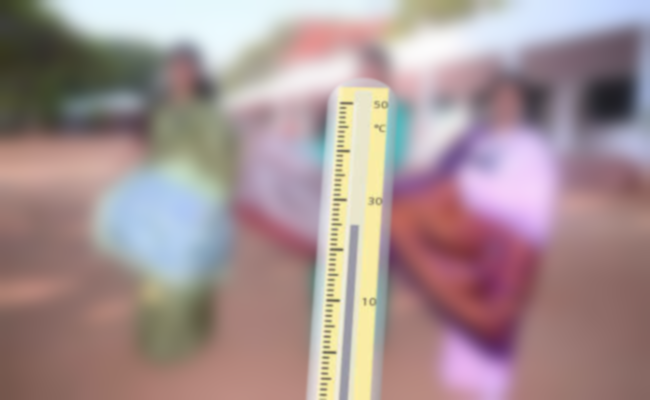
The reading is 25 (°C)
